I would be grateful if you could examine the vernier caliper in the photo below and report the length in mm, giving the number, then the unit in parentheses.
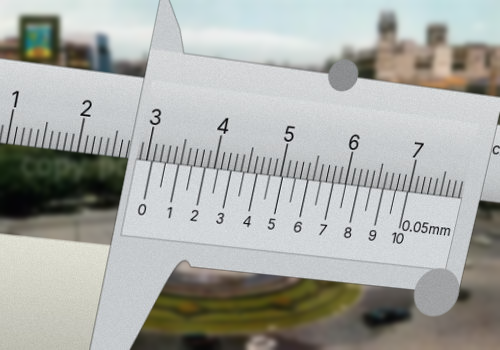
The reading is 30.8 (mm)
